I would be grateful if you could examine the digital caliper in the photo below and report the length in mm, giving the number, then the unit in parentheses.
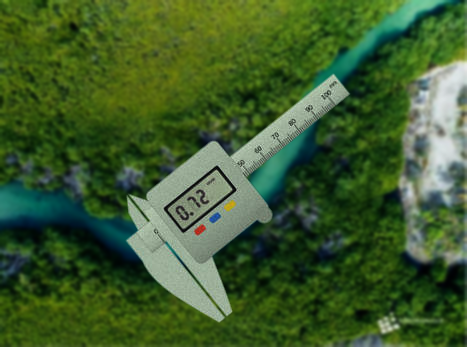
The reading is 0.72 (mm)
